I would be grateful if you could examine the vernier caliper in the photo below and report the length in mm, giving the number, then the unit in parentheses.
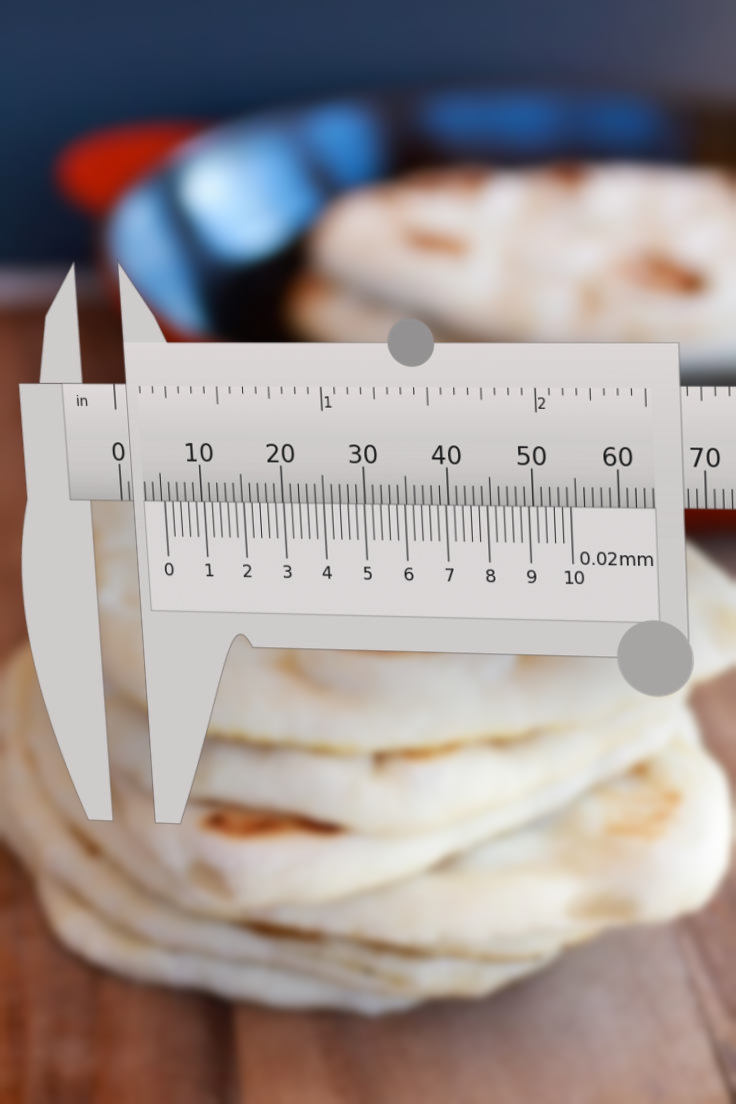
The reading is 5.4 (mm)
